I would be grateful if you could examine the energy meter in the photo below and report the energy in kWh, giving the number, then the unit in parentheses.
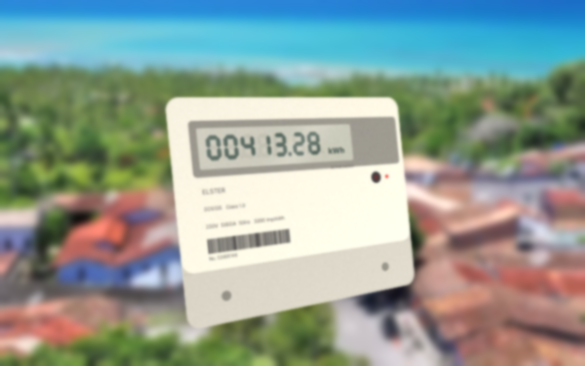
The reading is 413.28 (kWh)
